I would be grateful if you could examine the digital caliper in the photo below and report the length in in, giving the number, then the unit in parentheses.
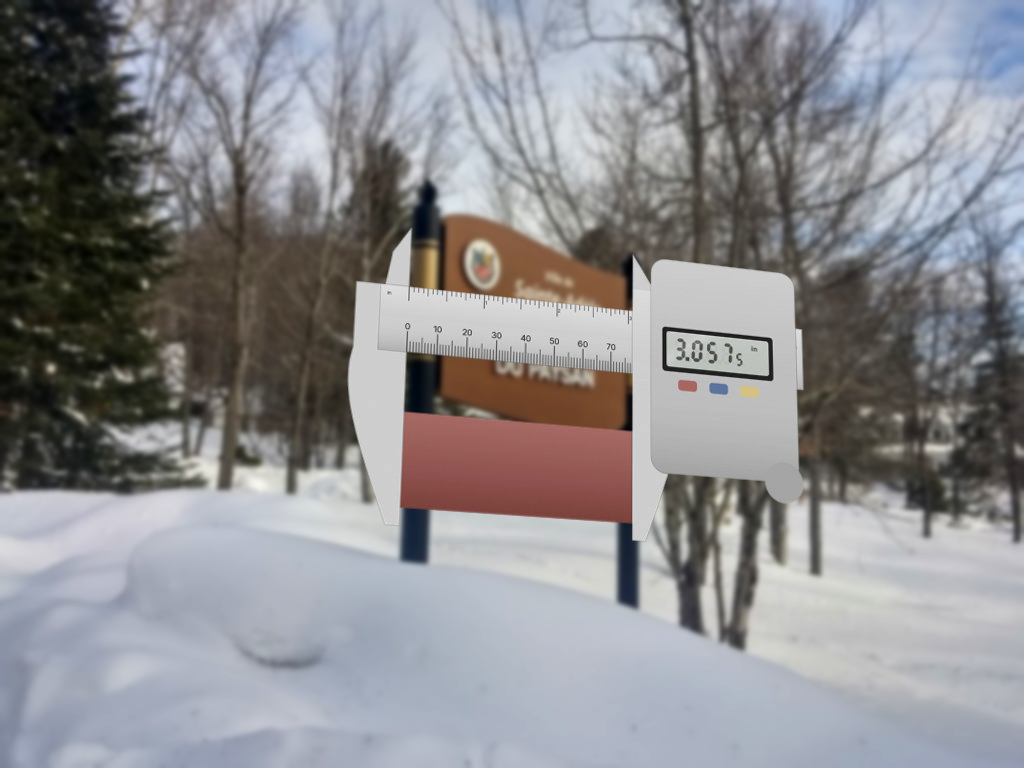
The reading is 3.0575 (in)
